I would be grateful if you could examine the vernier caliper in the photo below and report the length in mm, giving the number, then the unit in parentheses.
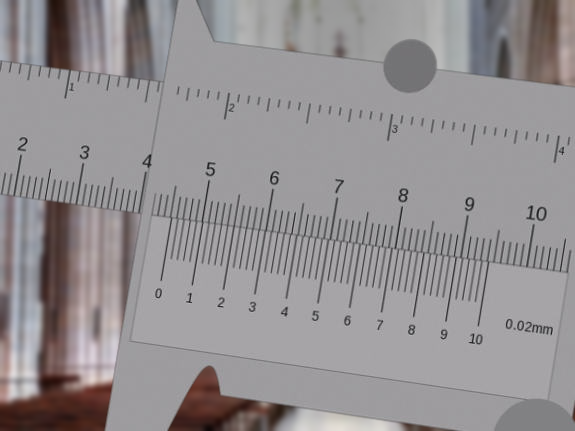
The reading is 45.2 (mm)
